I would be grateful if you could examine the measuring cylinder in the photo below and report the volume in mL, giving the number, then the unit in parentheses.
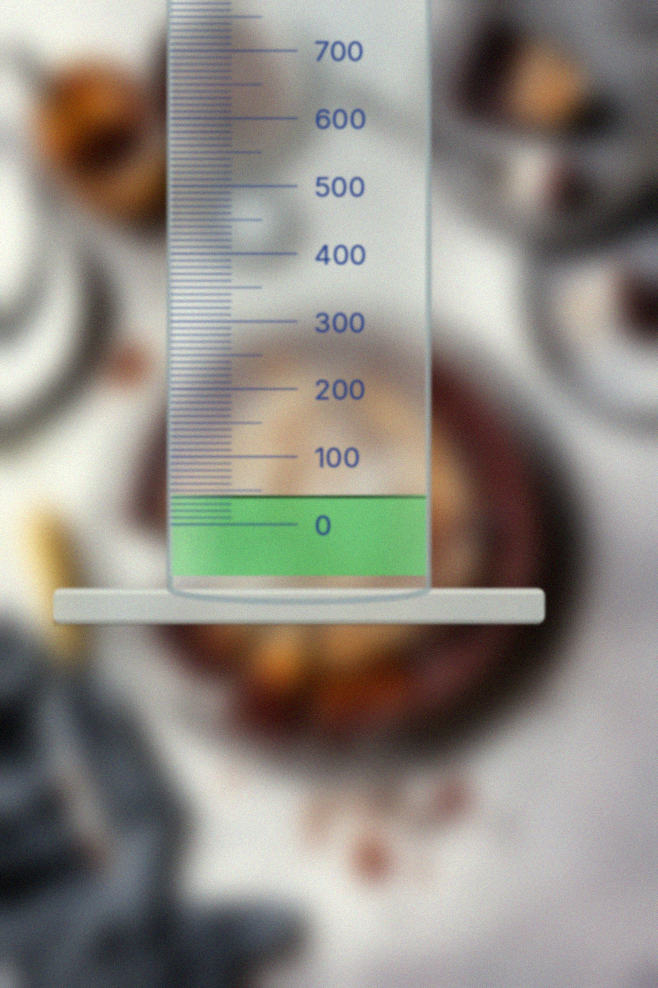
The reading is 40 (mL)
